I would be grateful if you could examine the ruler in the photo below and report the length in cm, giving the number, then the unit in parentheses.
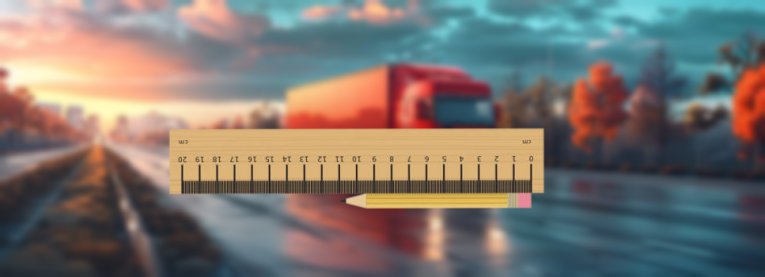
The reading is 11 (cm)
